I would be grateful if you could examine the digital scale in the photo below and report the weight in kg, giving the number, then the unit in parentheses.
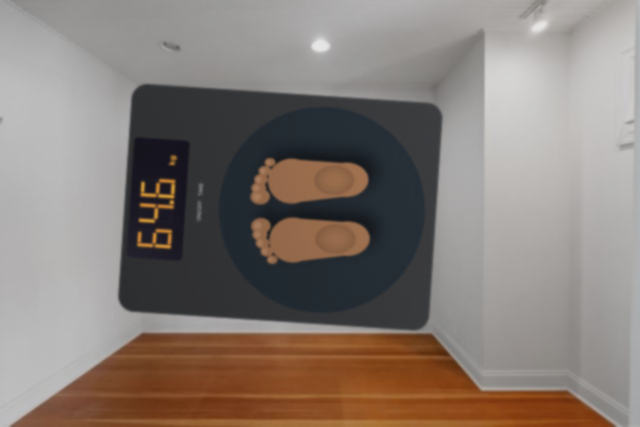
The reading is 64.6 (kg)
